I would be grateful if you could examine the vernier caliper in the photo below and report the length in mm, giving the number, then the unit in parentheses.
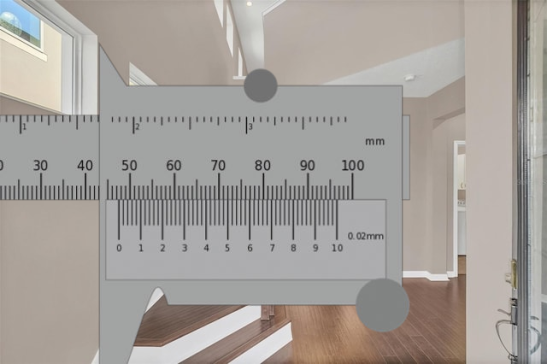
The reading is 47.5 (mm)
